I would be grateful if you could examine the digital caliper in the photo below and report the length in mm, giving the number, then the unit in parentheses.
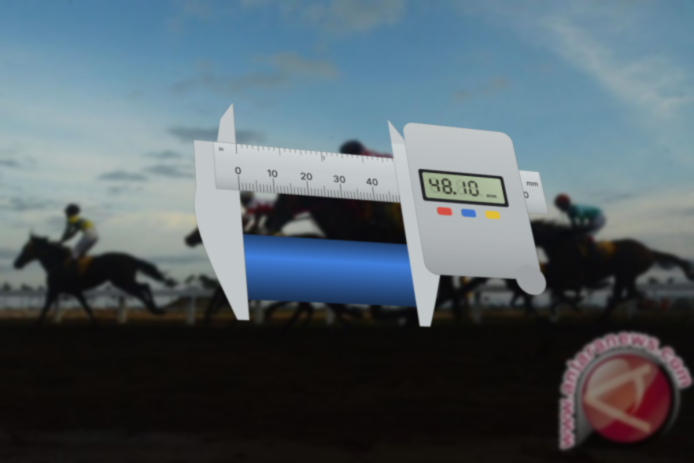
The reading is 48.10 (mm)
